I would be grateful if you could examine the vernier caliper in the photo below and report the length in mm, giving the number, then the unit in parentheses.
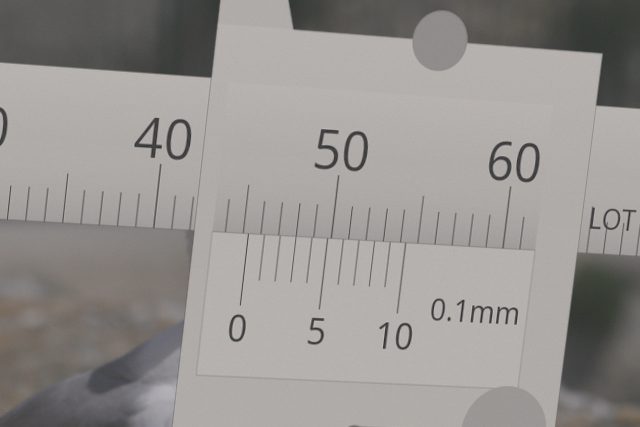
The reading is 45.3 (mm)
